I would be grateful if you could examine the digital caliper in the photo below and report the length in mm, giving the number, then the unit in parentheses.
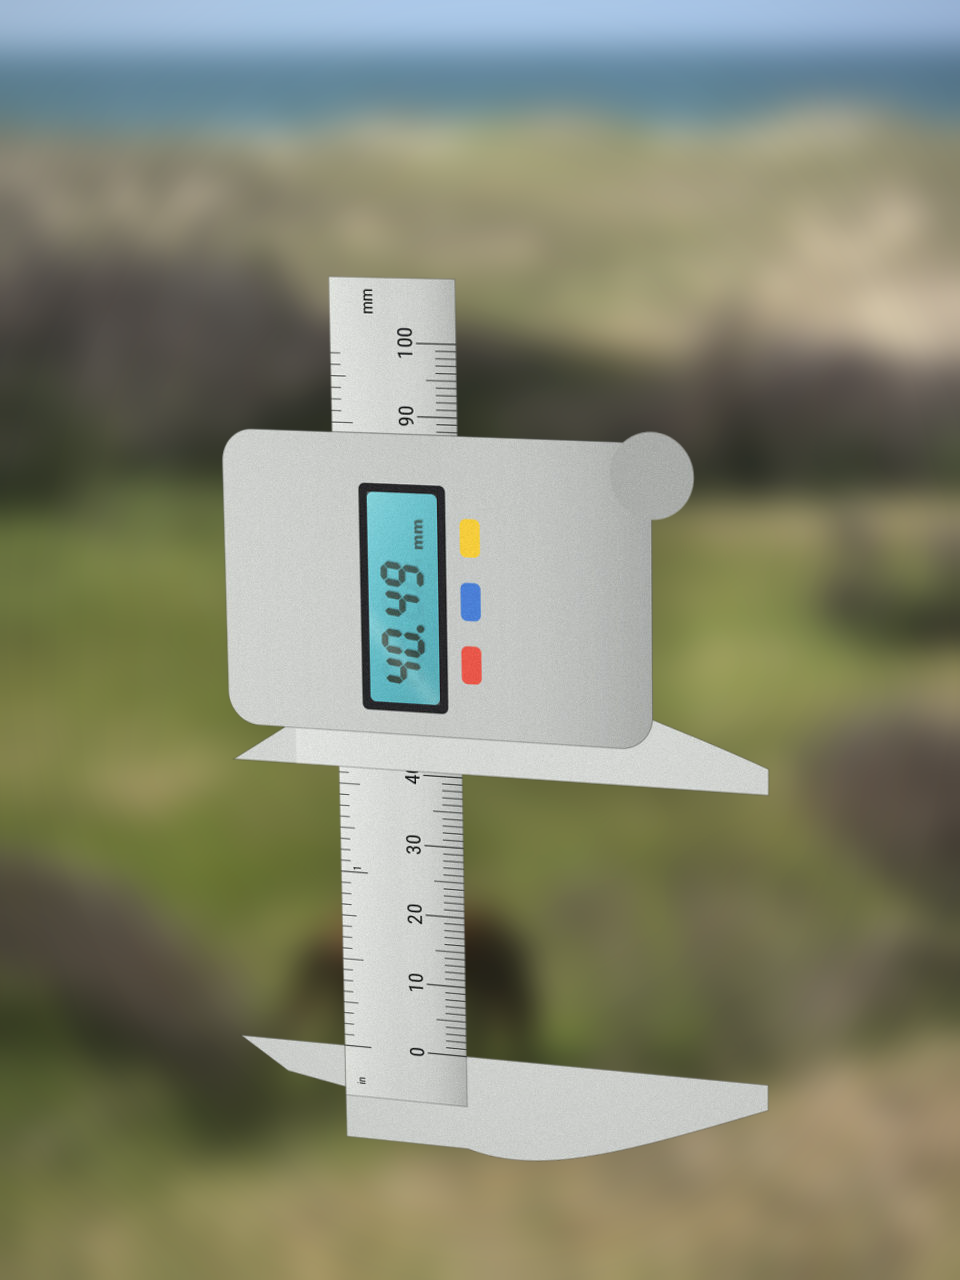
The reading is 40.49 (mm)
